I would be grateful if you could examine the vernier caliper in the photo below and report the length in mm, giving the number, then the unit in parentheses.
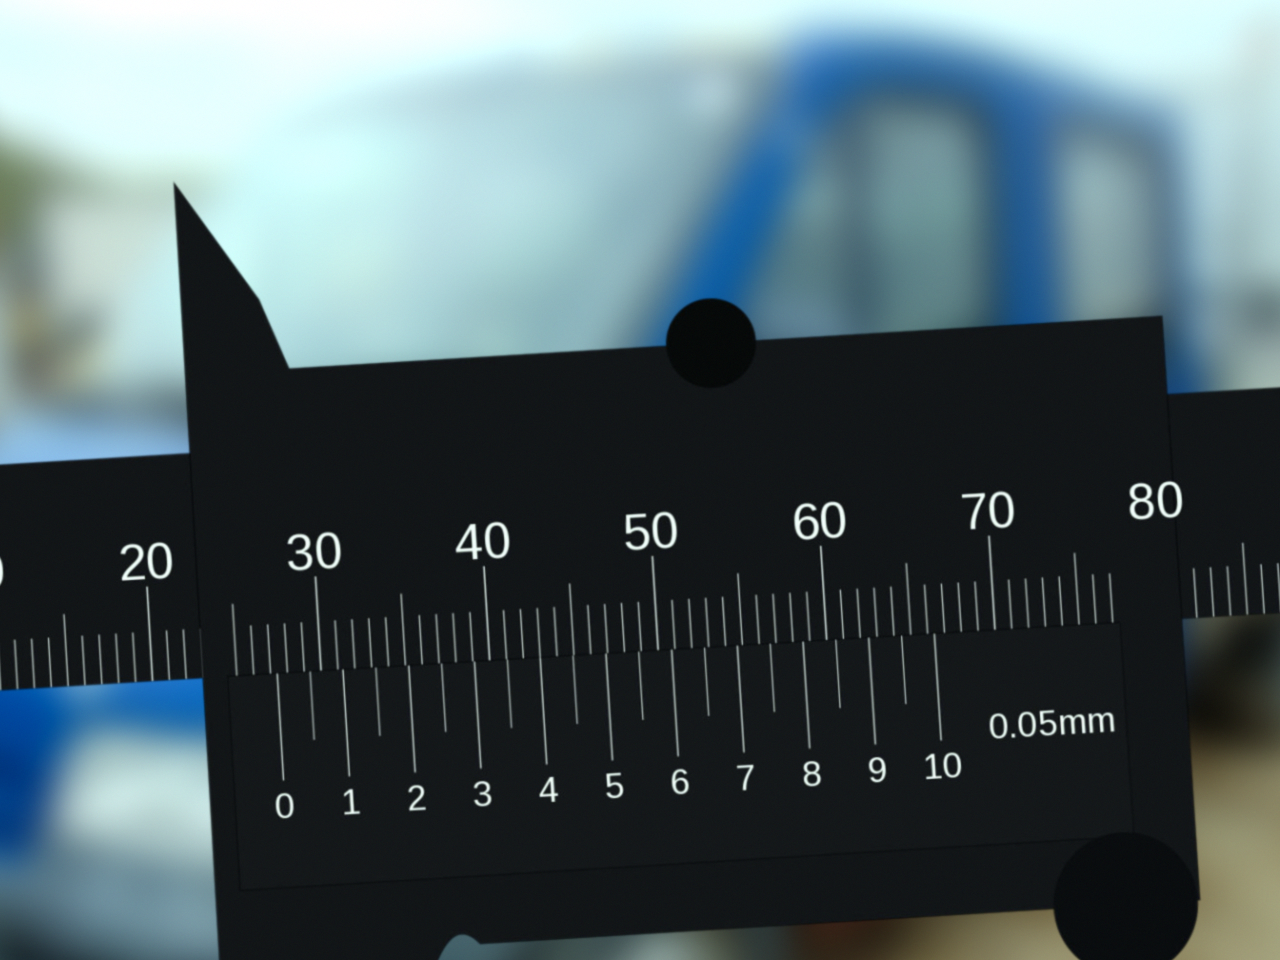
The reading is 27.4 (mm)
